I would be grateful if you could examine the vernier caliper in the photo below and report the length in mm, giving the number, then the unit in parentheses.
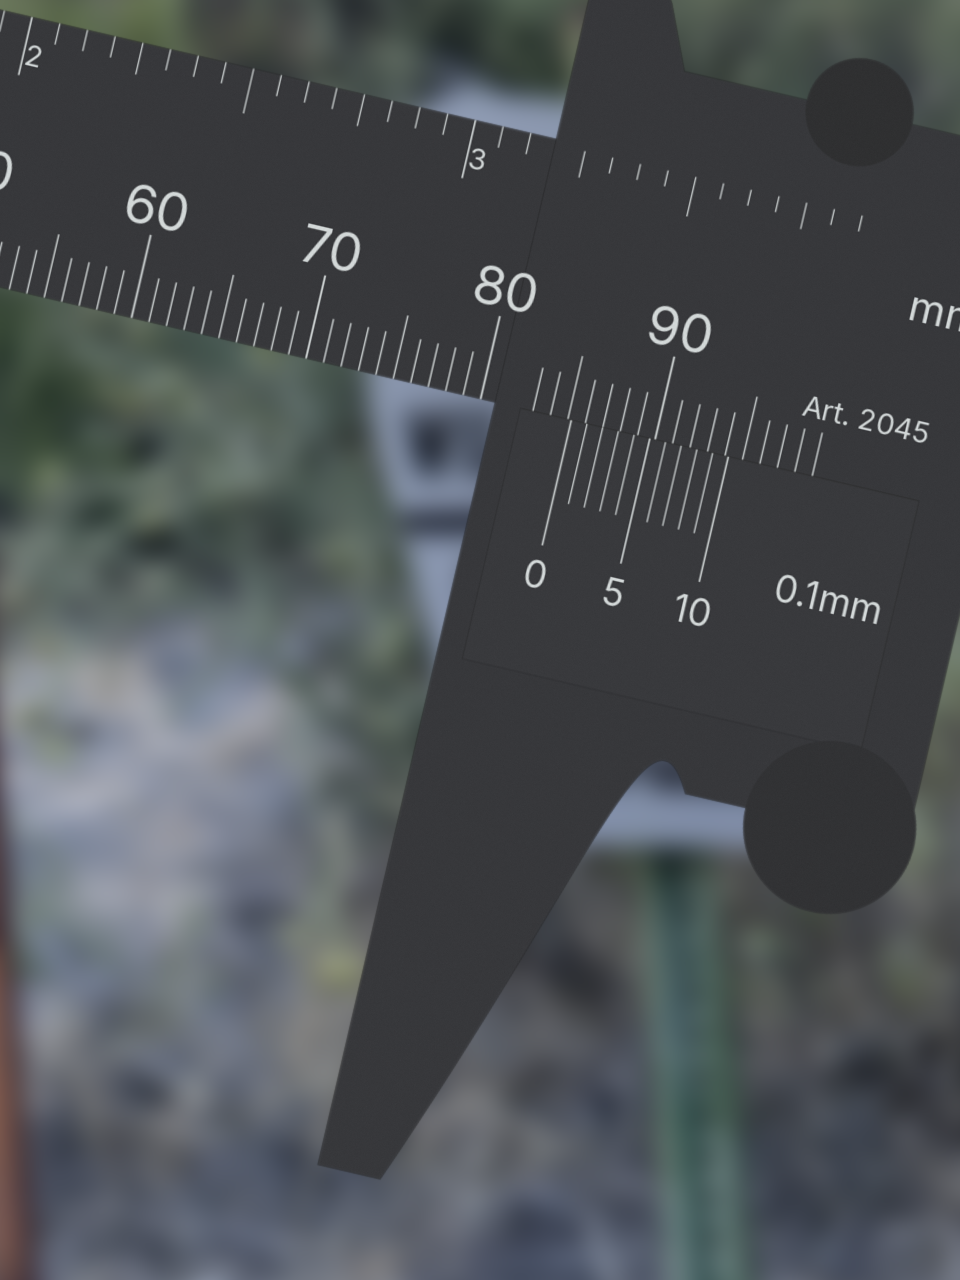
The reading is 85.2 (mm)
